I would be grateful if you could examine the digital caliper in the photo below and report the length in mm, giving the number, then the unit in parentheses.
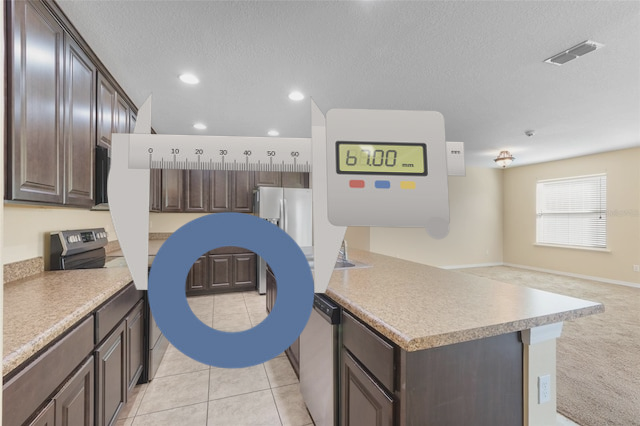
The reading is 67.00 (mm)
